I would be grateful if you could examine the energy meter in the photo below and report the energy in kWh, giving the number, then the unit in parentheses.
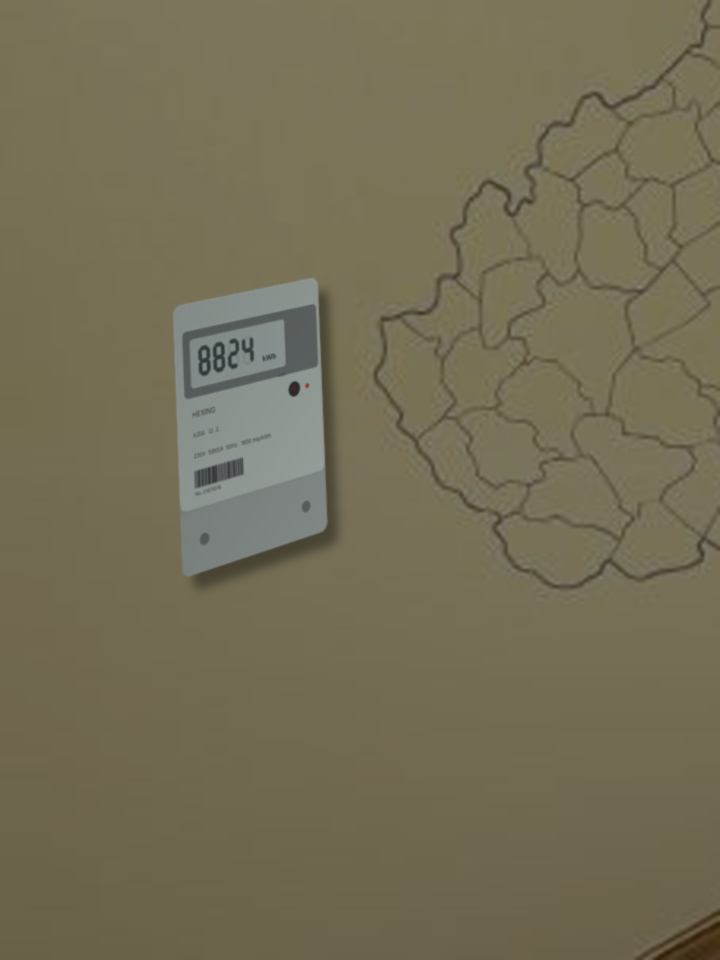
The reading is 8824 (kWh)
